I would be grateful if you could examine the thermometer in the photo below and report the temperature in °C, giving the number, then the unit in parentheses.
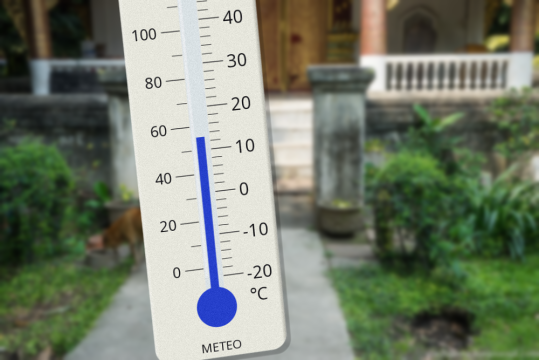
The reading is 13 (°C)
